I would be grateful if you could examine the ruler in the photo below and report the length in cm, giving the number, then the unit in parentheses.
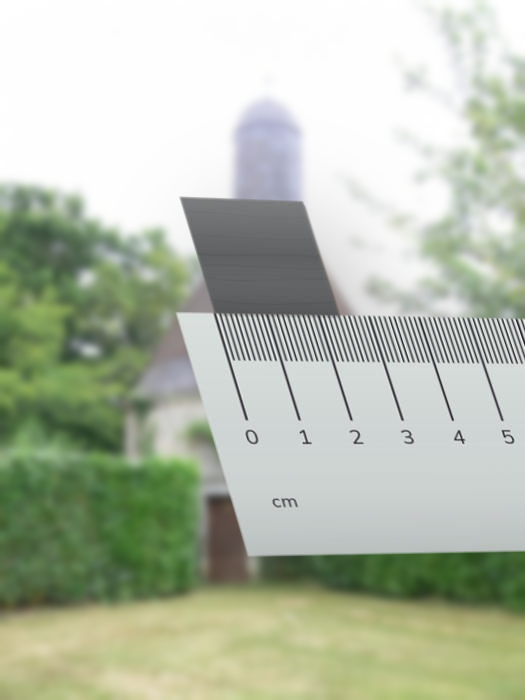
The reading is 2.4 (cm)
